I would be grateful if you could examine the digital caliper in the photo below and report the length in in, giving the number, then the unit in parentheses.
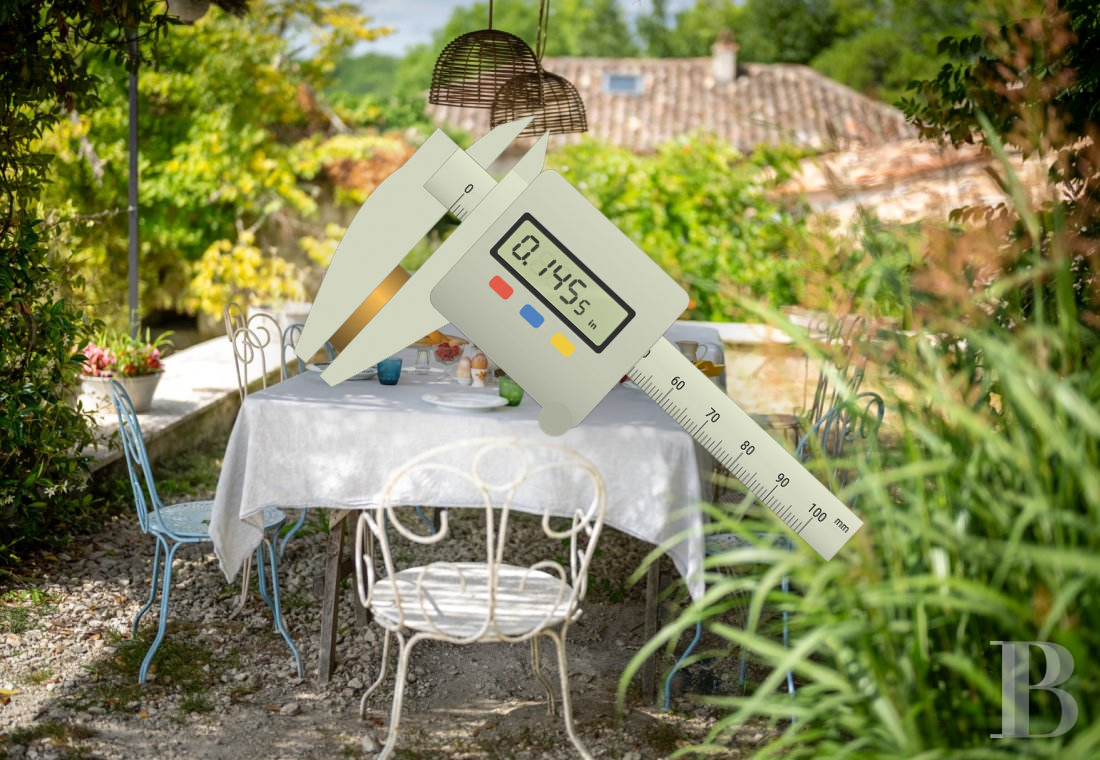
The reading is 0.1455 (in)
